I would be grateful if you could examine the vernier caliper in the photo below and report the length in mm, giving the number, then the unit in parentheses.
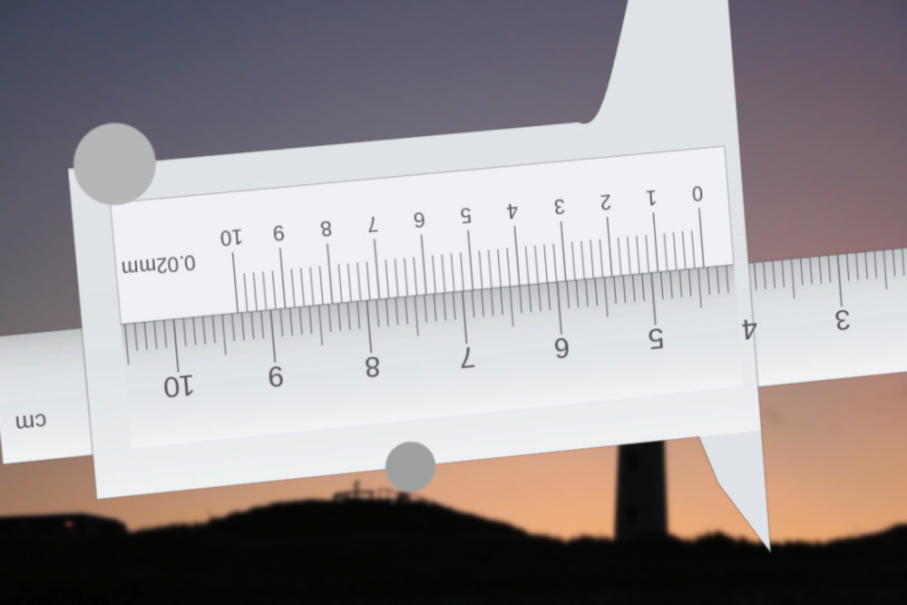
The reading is 44.4 (mm)
